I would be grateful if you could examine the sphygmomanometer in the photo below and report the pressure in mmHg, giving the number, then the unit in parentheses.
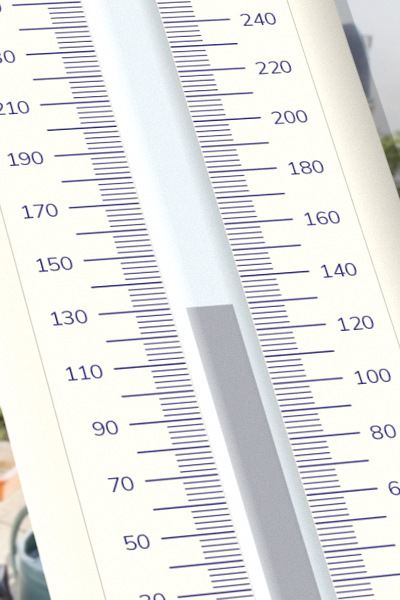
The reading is 130 (mmHg)
